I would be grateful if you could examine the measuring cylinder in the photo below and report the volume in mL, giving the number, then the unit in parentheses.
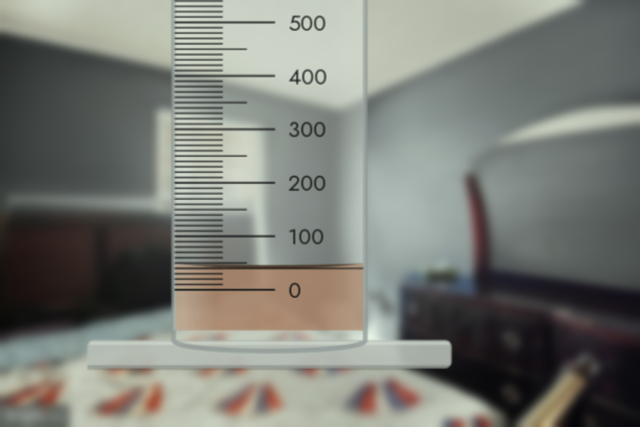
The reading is 40 (mL)
